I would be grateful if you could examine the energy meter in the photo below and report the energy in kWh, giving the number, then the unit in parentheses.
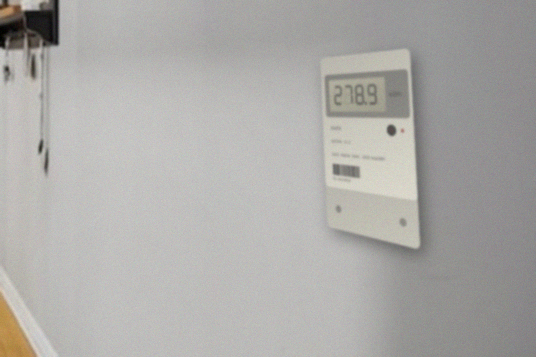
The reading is 278.9 (kWh)
